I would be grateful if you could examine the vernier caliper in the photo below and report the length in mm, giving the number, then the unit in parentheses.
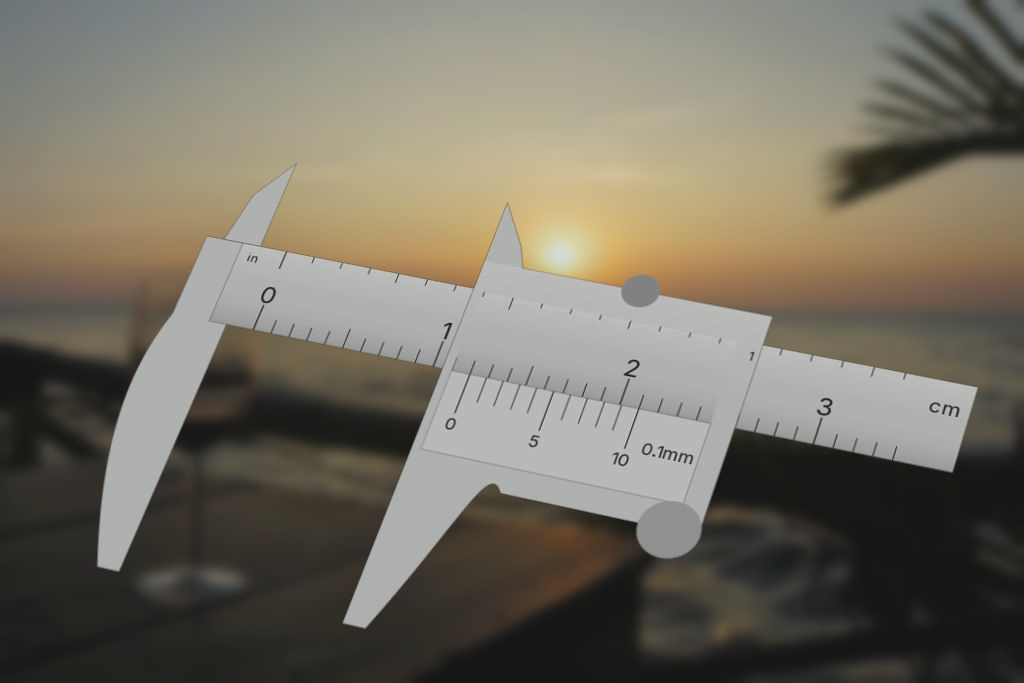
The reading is 12.0 (mm)
